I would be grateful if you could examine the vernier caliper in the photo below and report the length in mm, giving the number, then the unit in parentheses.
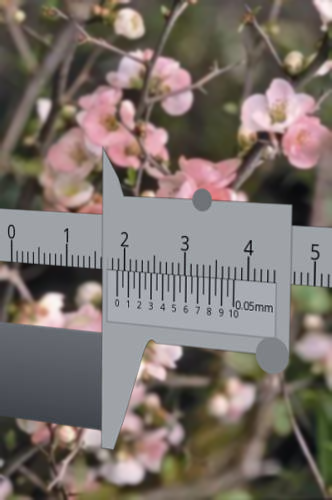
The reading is 18.8 (mm)
